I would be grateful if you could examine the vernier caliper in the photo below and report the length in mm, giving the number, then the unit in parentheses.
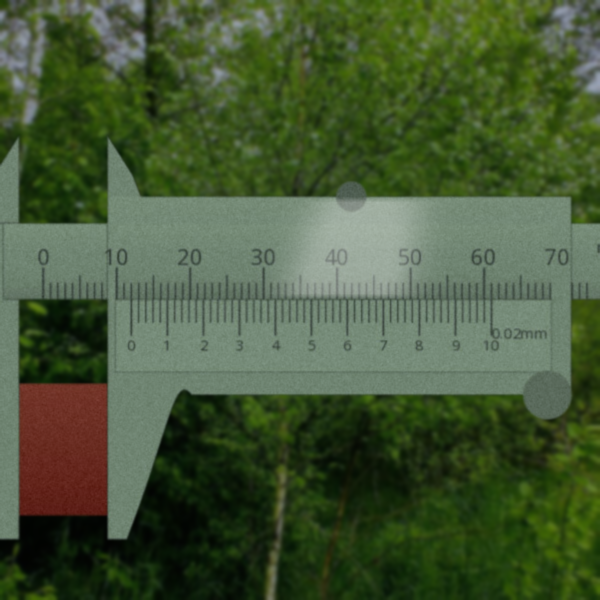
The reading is 12.0 (mm)
